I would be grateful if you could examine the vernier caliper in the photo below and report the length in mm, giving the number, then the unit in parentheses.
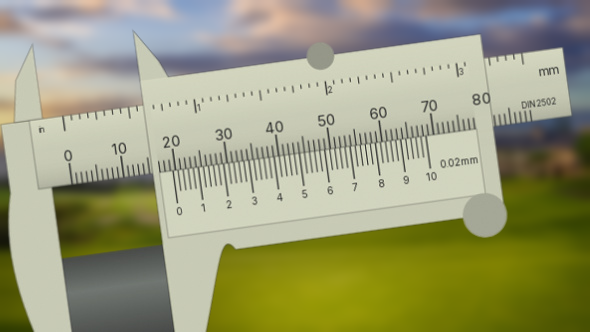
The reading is 19.5 (mm)
